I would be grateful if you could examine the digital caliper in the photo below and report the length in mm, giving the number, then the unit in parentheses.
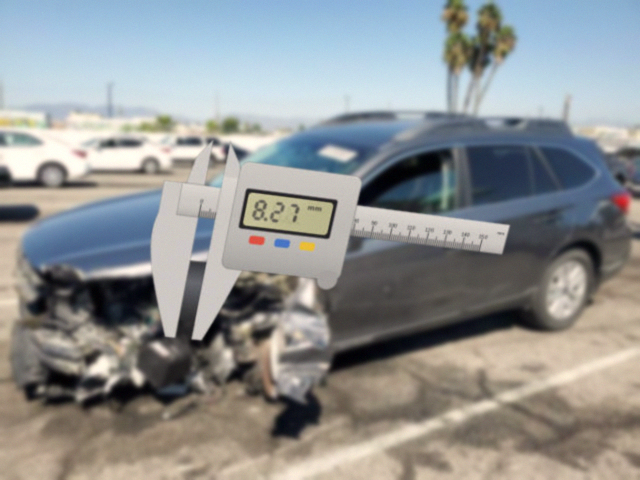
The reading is 8.27 (mm)
